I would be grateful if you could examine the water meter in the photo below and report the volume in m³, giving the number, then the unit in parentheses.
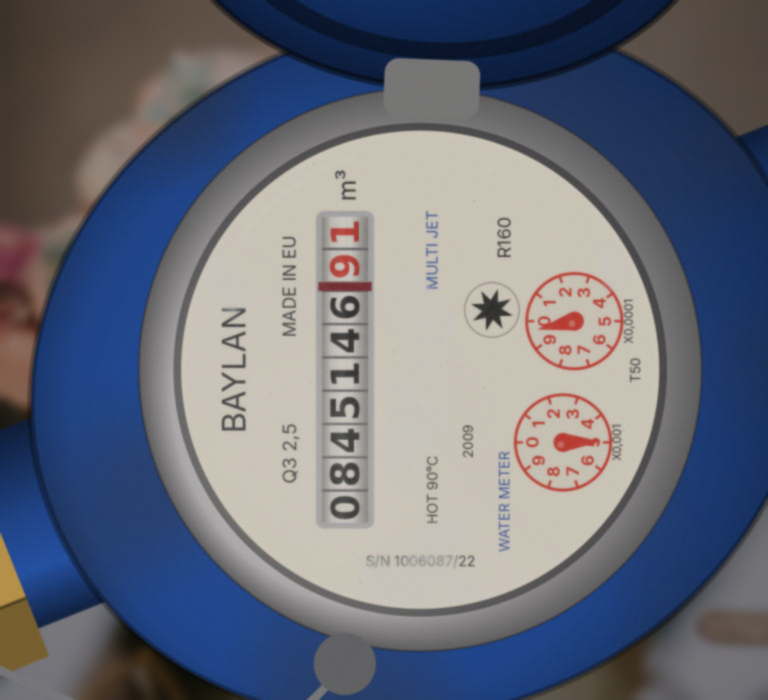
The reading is 845146.9149 (m³)
